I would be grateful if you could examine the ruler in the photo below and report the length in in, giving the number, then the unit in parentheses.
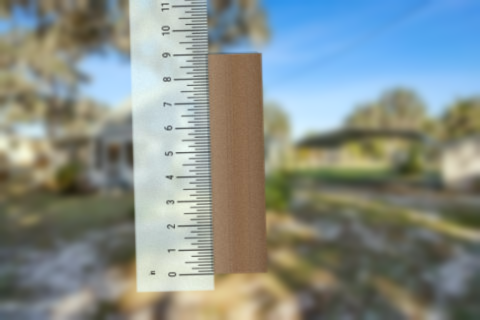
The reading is 9 (in)
